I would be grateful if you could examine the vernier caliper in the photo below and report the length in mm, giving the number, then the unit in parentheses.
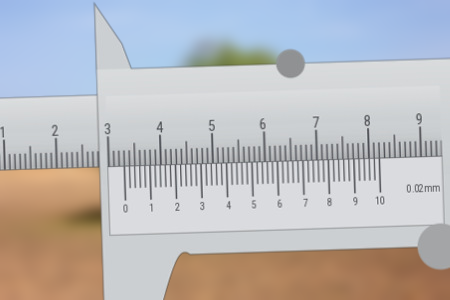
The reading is 33.0 (mm)
